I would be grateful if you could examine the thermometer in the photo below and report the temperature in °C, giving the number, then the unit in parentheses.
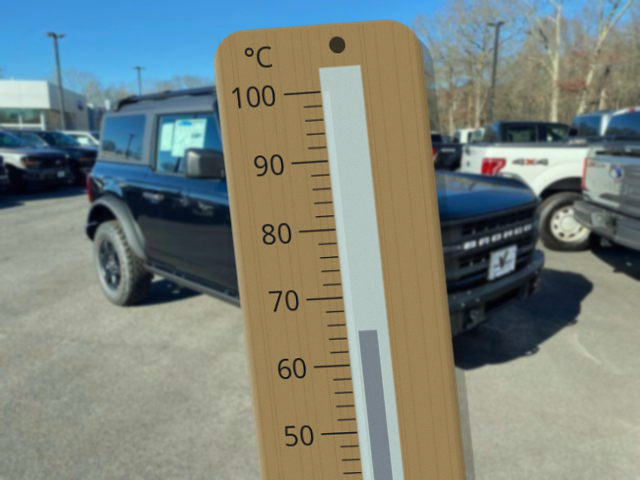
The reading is 65 (°C)
